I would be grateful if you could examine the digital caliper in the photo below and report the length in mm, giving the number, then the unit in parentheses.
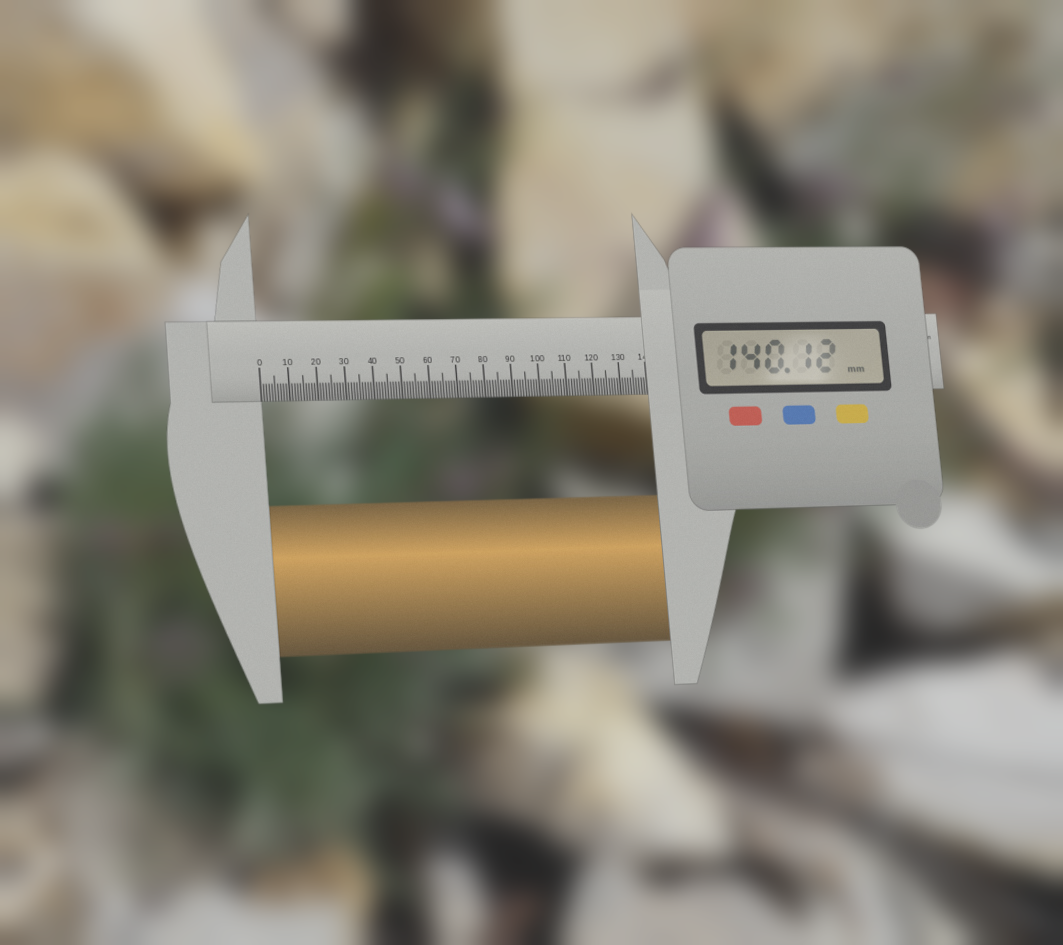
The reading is 140.12 (mm)
